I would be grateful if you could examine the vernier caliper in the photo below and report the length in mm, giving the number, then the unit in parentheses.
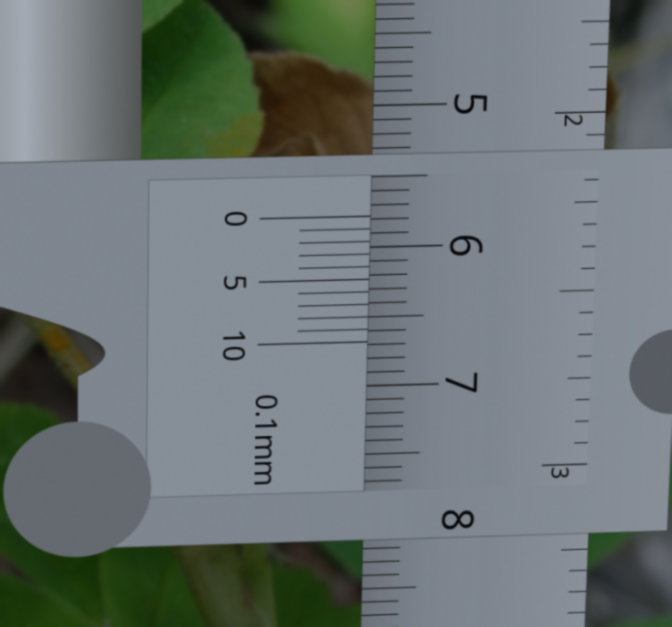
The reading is 57.8 (mm)
